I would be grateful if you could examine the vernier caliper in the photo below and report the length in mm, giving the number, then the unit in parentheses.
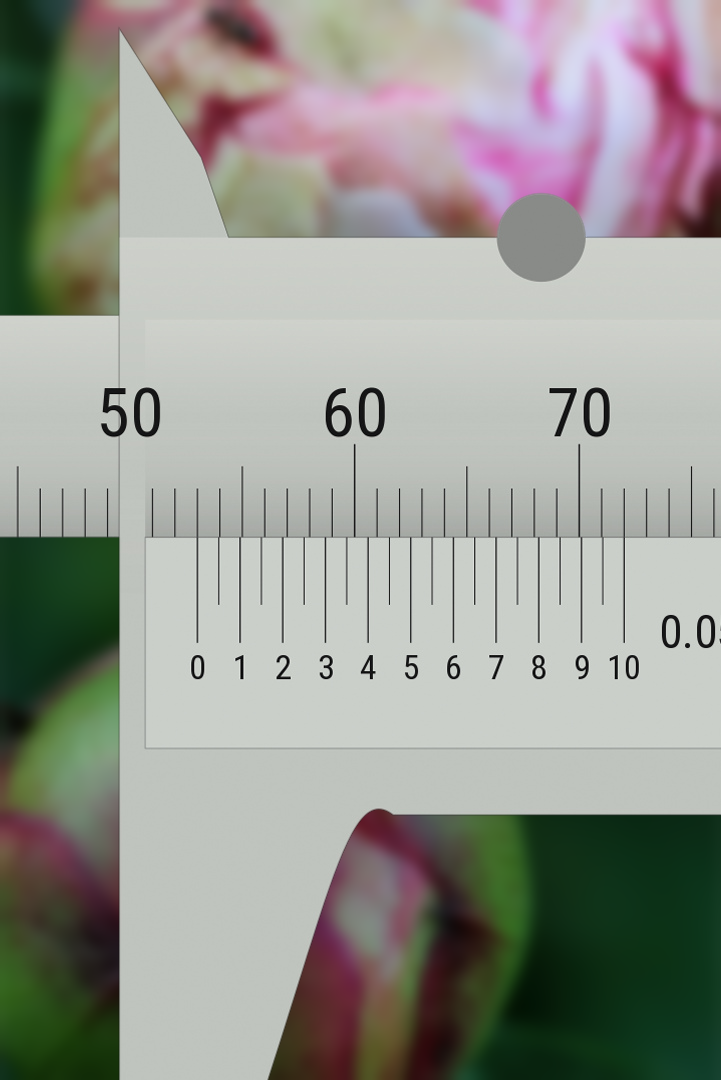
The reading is 53.0 (mm)
